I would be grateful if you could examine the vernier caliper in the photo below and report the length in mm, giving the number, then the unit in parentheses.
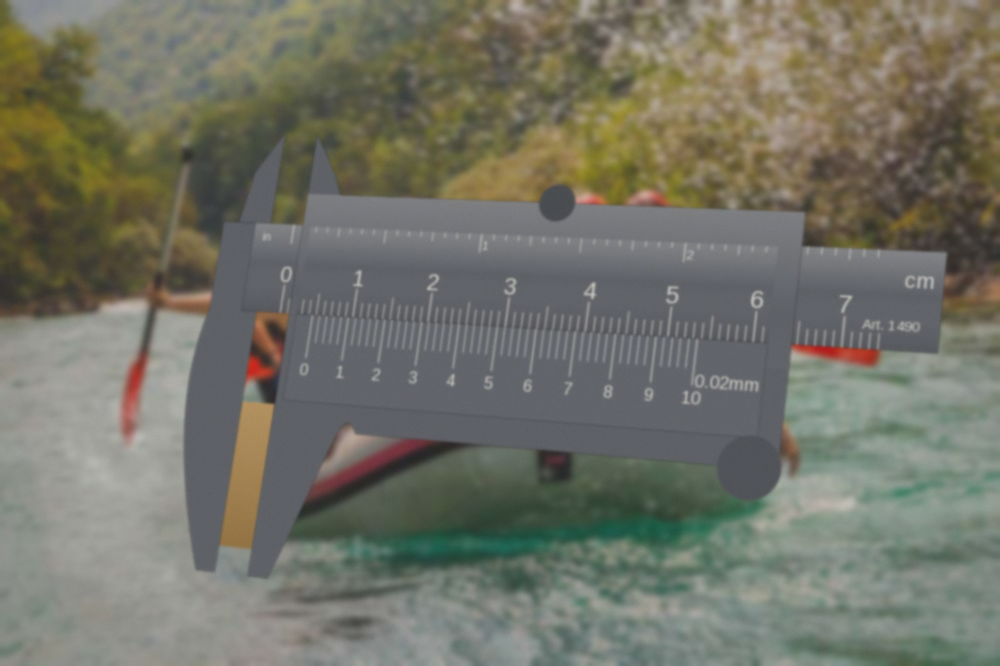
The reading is 4.5 (mm)
